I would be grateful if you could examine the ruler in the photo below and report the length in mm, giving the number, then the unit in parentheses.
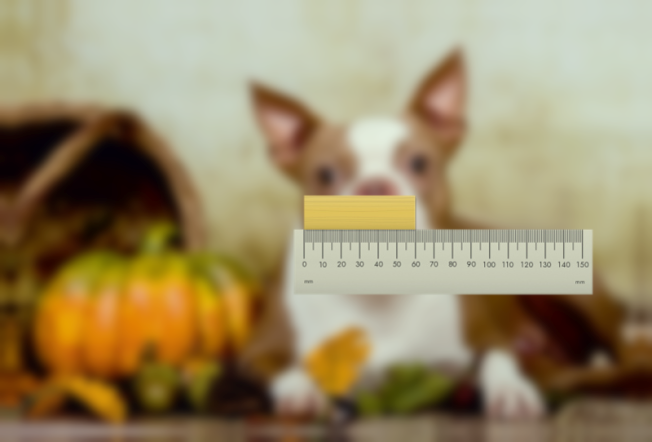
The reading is 60 (mm)
